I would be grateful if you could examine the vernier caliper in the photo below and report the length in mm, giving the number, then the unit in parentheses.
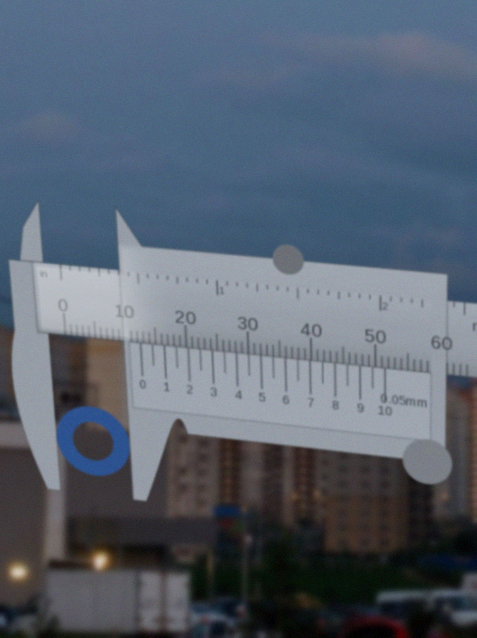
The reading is 12.5 (mm)
